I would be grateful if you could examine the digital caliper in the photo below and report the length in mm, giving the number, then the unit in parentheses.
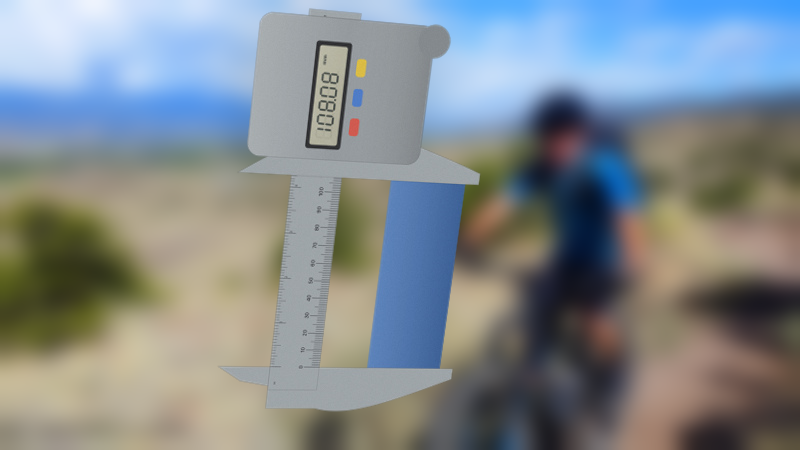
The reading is 108.08 (mm)
